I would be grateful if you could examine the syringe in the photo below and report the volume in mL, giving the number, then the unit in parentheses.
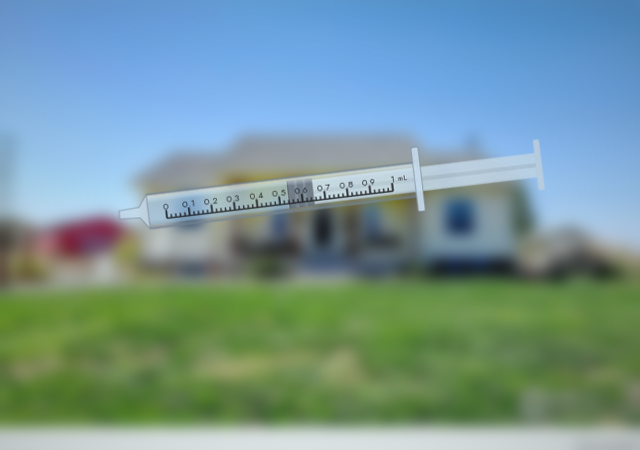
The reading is 0.54 (mL)
